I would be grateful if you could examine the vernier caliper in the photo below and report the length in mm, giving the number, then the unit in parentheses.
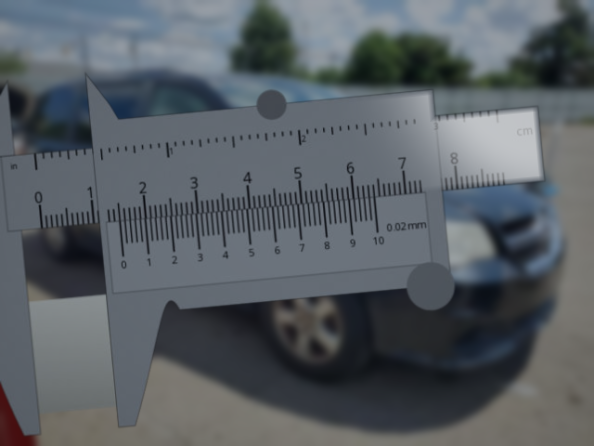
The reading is 15.0 (mm)
